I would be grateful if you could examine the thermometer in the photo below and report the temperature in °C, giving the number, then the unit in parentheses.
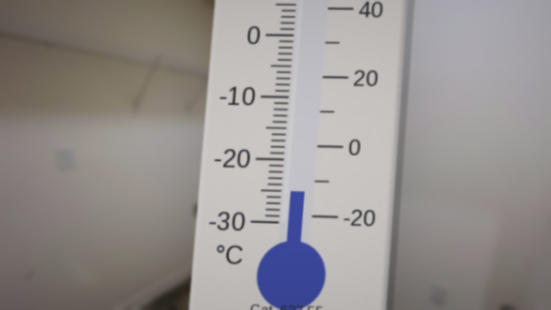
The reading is -25 (°C)
